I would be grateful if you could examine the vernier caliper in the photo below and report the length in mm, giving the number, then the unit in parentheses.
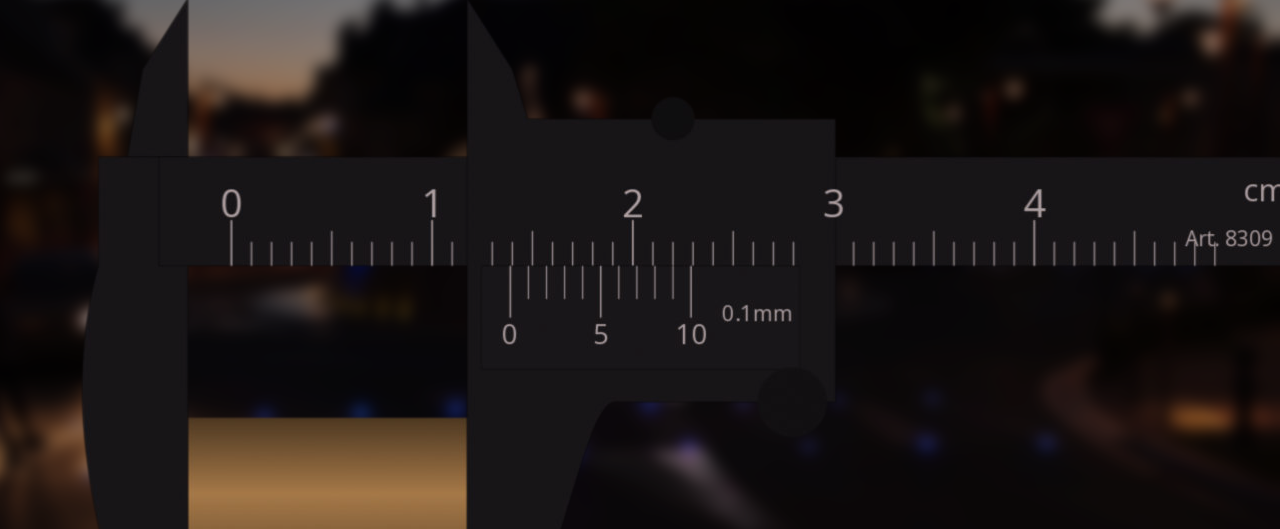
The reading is 13.9 (mm)
